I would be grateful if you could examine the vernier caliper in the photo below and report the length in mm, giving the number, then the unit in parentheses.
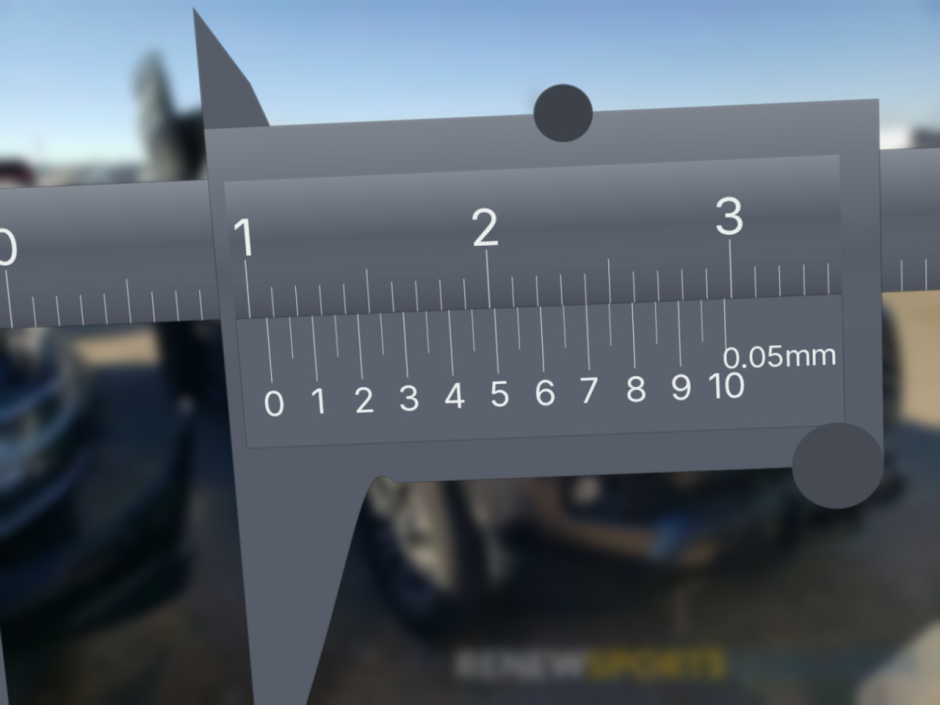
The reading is 10.70 (mm)
